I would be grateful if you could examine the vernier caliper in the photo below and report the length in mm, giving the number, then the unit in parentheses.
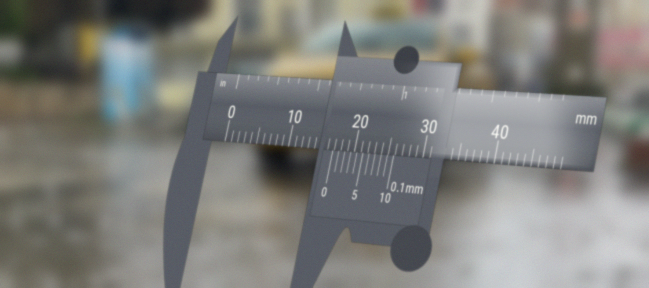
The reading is 16.8 (mm)
